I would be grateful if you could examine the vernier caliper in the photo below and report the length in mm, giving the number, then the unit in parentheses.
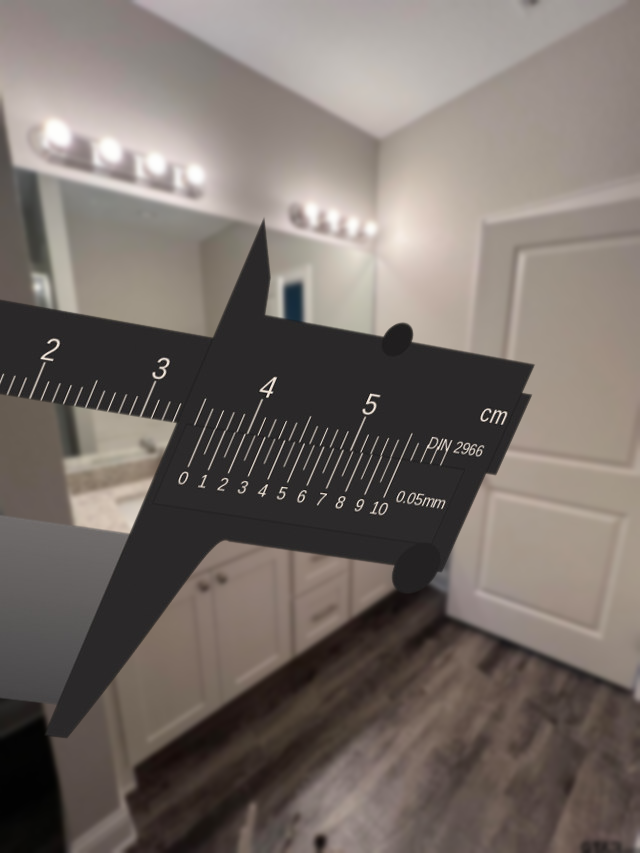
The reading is 36.0 (mm)
